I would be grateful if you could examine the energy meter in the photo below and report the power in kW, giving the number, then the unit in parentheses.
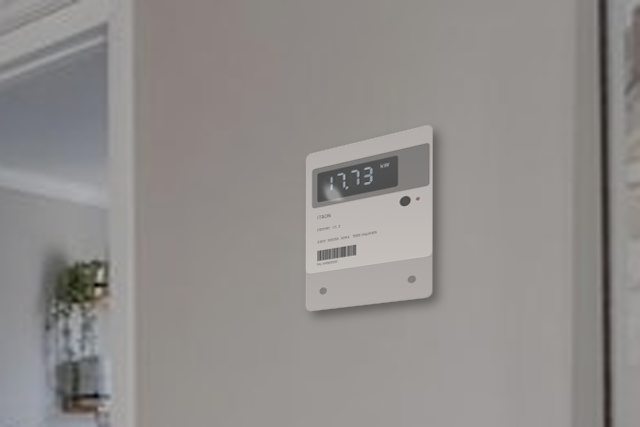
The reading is 17.73 (kW)
